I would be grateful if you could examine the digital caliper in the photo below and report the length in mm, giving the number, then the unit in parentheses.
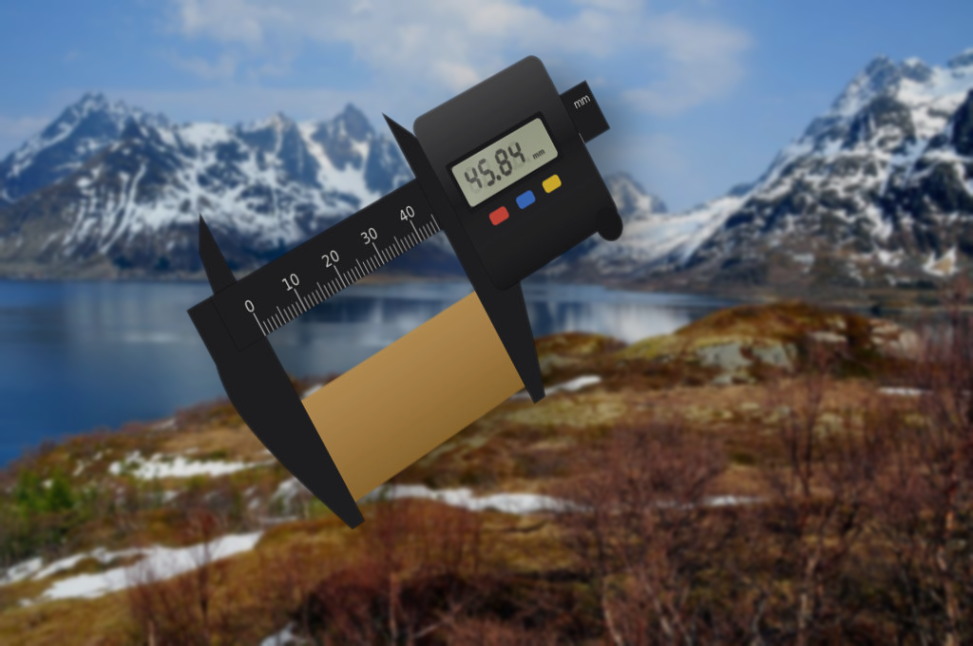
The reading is 45.84 (mm)
